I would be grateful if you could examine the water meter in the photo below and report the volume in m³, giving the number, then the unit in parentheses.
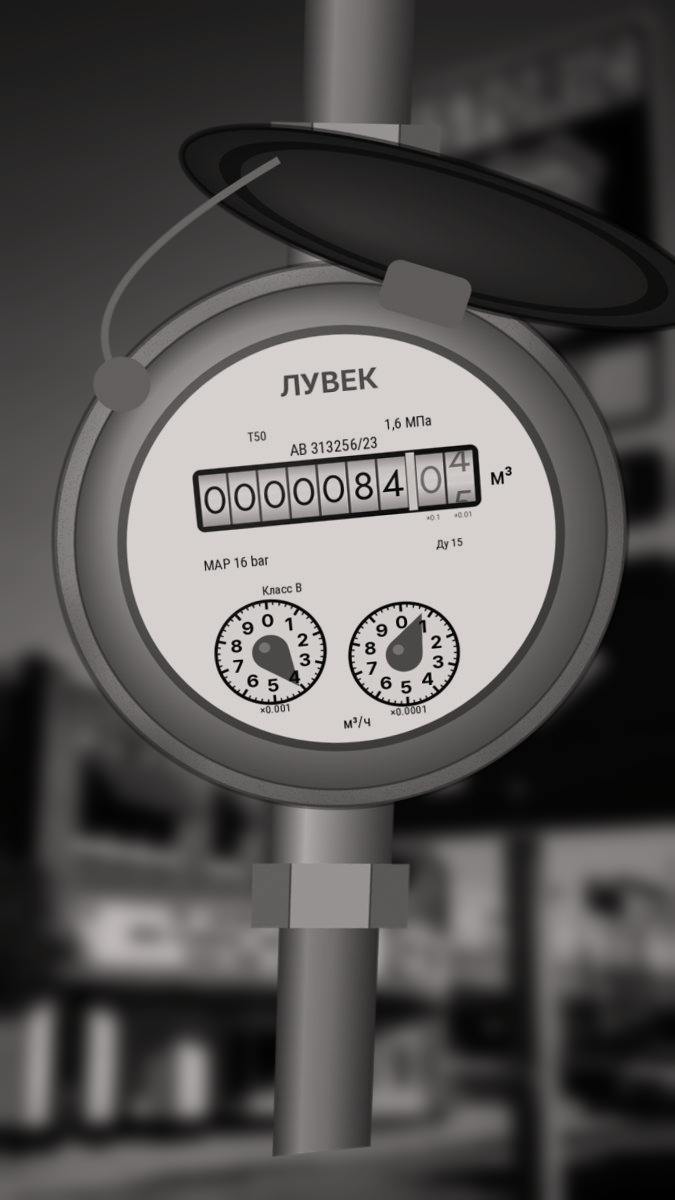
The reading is 84.0440 (m³)
